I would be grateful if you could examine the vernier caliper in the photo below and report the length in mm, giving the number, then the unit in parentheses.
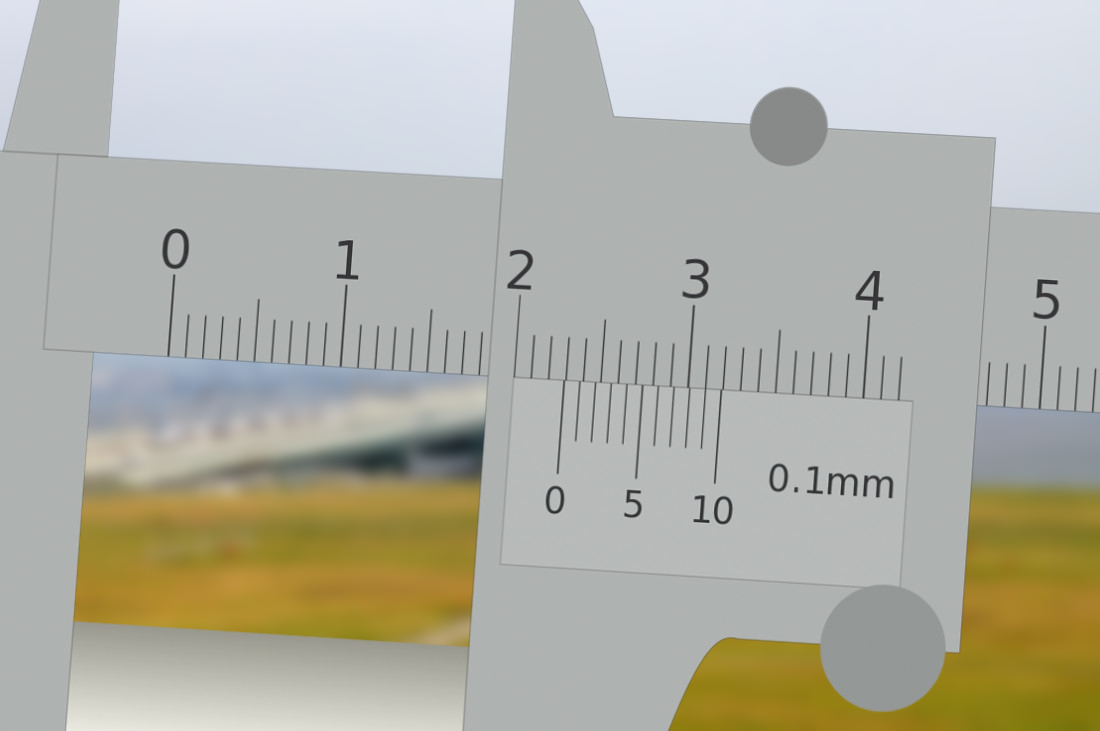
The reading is 22.9 (mm)
